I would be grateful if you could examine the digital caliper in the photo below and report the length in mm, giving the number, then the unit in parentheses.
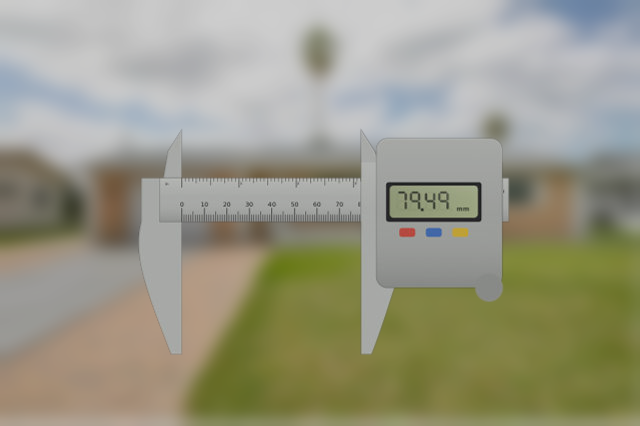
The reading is 79.49 (mm)
